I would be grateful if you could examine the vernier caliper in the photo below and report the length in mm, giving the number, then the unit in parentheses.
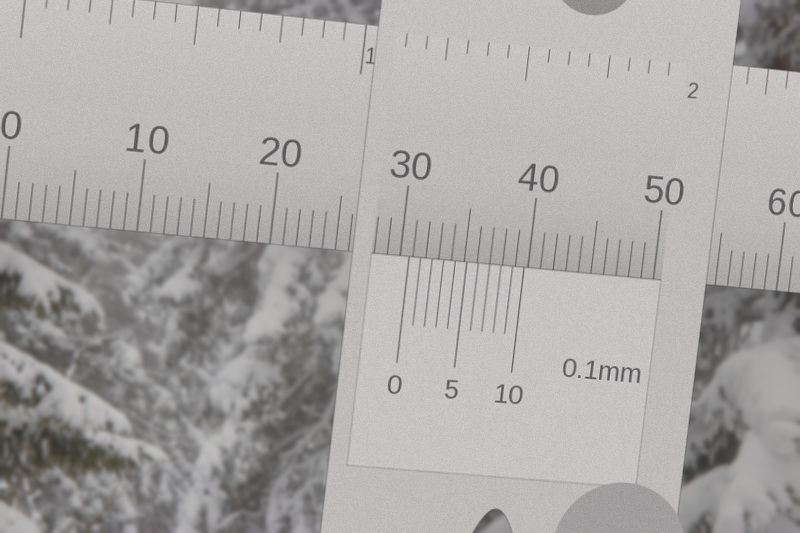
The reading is 30.7 (mm)
